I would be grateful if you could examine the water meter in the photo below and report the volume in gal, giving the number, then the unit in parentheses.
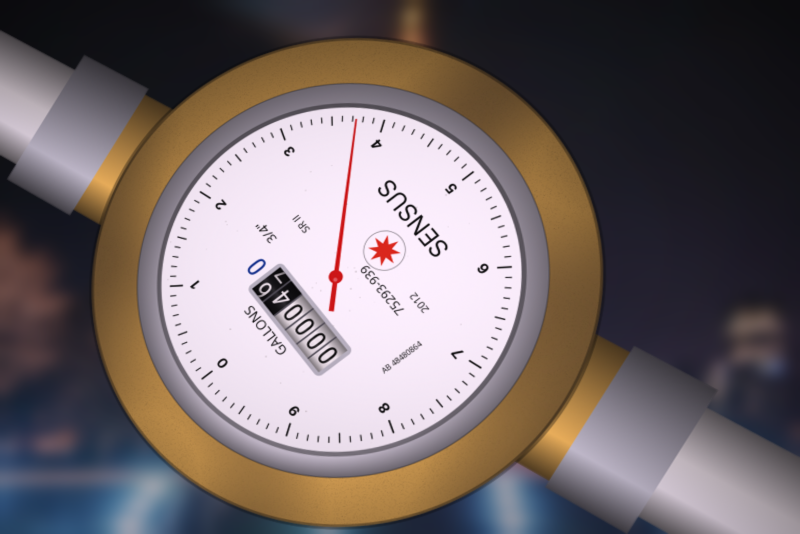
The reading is 463.7 (gal)
